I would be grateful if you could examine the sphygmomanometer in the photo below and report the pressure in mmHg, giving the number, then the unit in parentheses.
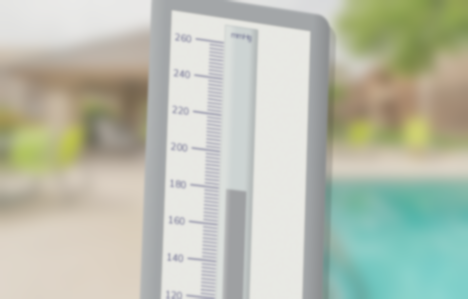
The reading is 180 (mmHg)
